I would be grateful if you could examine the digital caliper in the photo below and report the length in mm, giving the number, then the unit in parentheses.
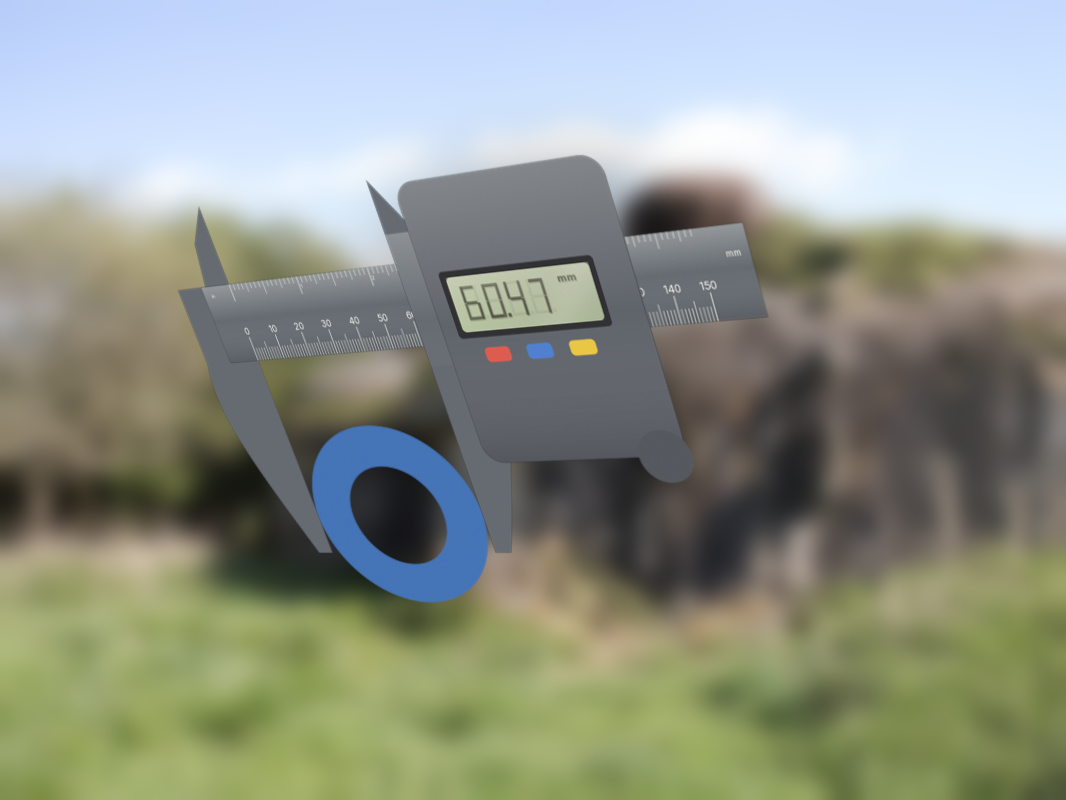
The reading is 60.47 (mm)
